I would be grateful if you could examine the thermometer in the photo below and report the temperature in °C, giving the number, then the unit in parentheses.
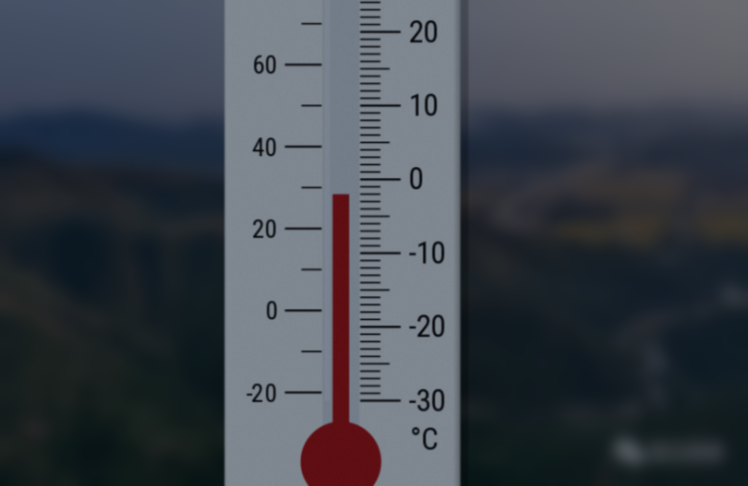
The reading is -2 (°C)
